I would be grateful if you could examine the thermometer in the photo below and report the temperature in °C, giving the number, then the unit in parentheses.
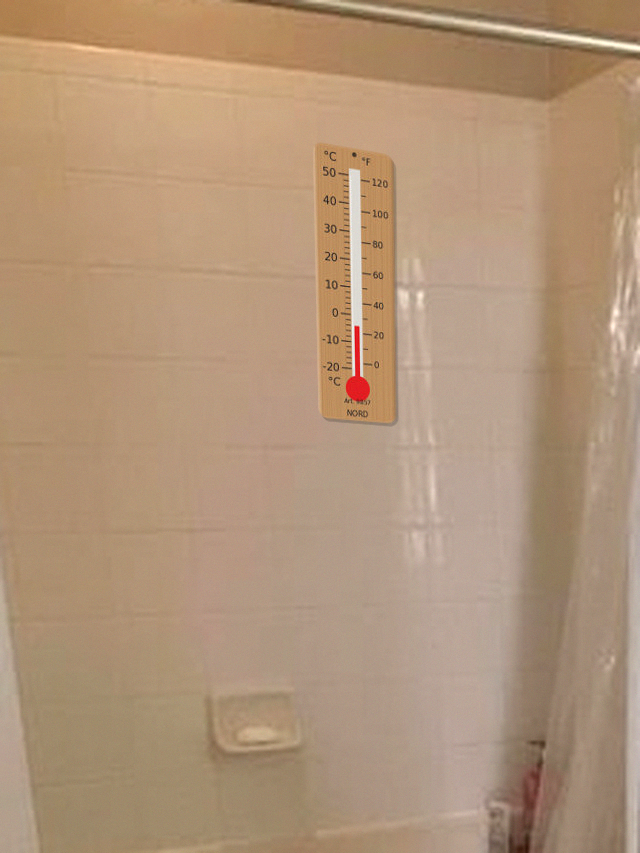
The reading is -4 (°C)
